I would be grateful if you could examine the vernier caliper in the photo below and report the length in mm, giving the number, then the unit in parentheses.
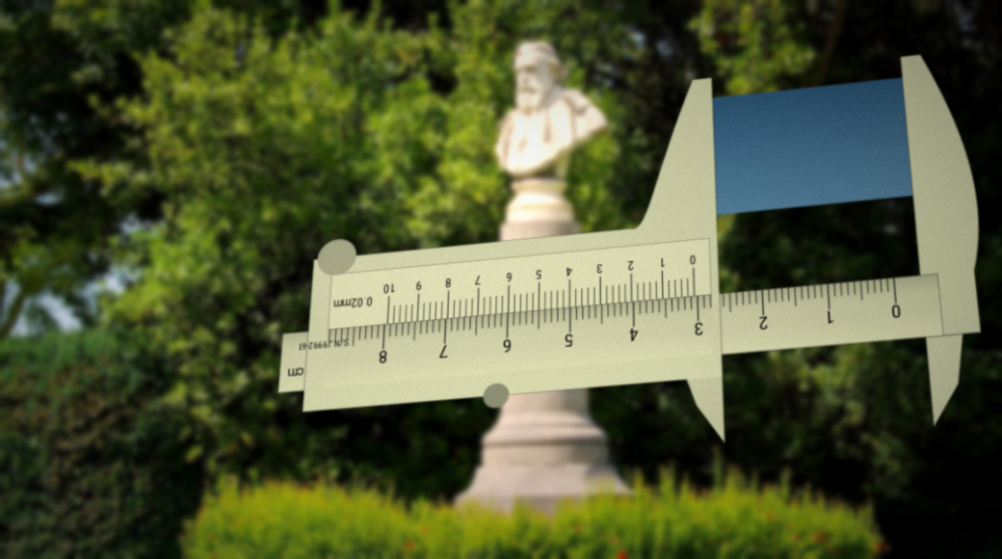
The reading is 30.5 (mm)
